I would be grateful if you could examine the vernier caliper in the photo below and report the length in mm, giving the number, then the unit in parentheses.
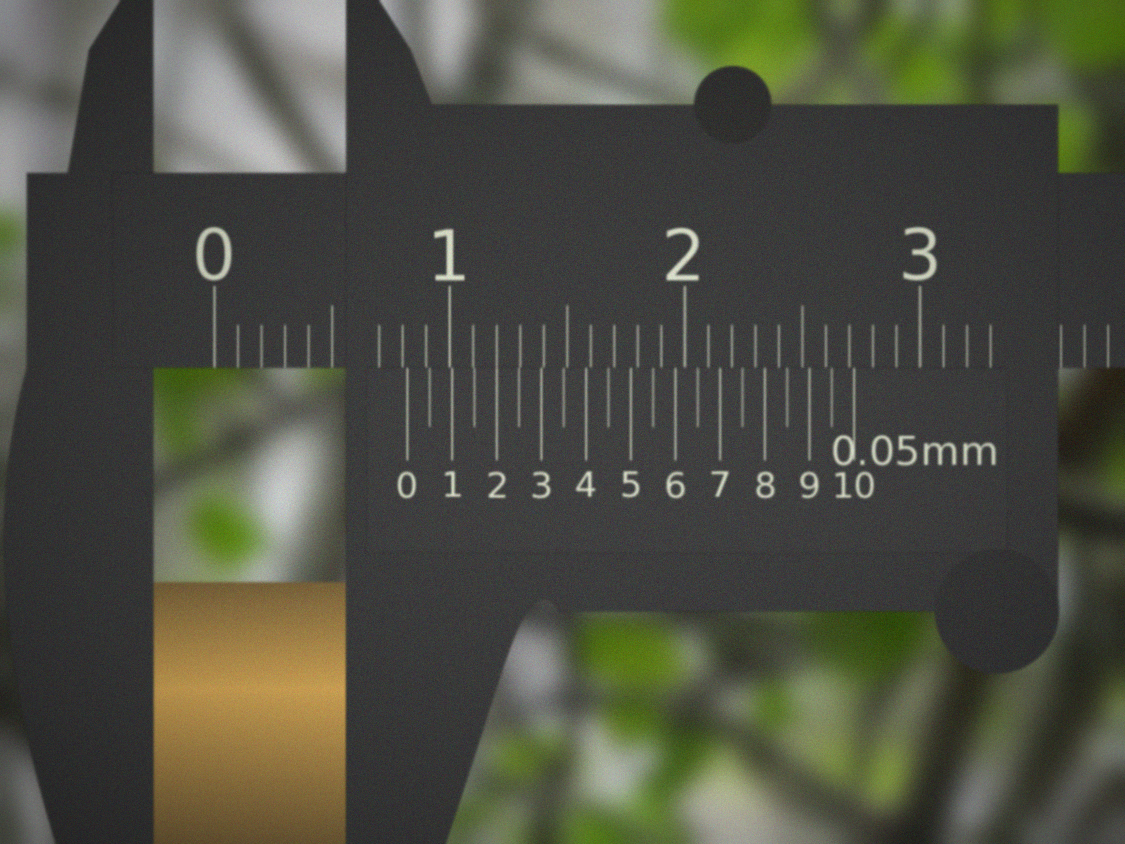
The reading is 8.2 (mm)
